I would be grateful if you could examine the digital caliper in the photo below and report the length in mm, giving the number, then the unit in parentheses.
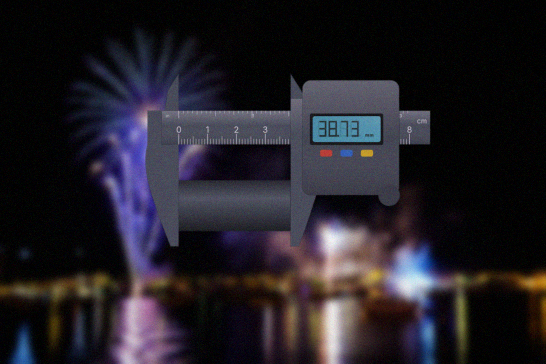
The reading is 38.73 (mm)
